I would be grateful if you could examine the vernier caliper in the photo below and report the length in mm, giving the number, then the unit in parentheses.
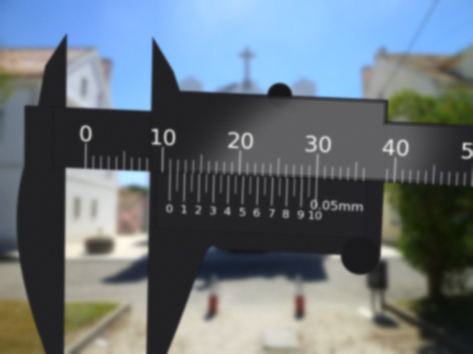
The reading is 11.0 (mm)
